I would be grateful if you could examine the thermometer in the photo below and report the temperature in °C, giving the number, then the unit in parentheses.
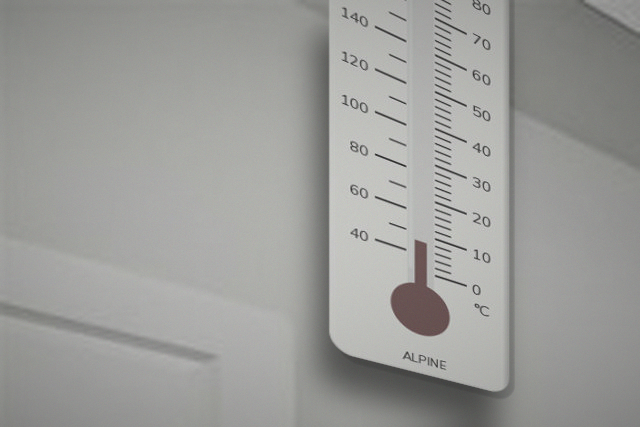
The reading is 8 (°C)
